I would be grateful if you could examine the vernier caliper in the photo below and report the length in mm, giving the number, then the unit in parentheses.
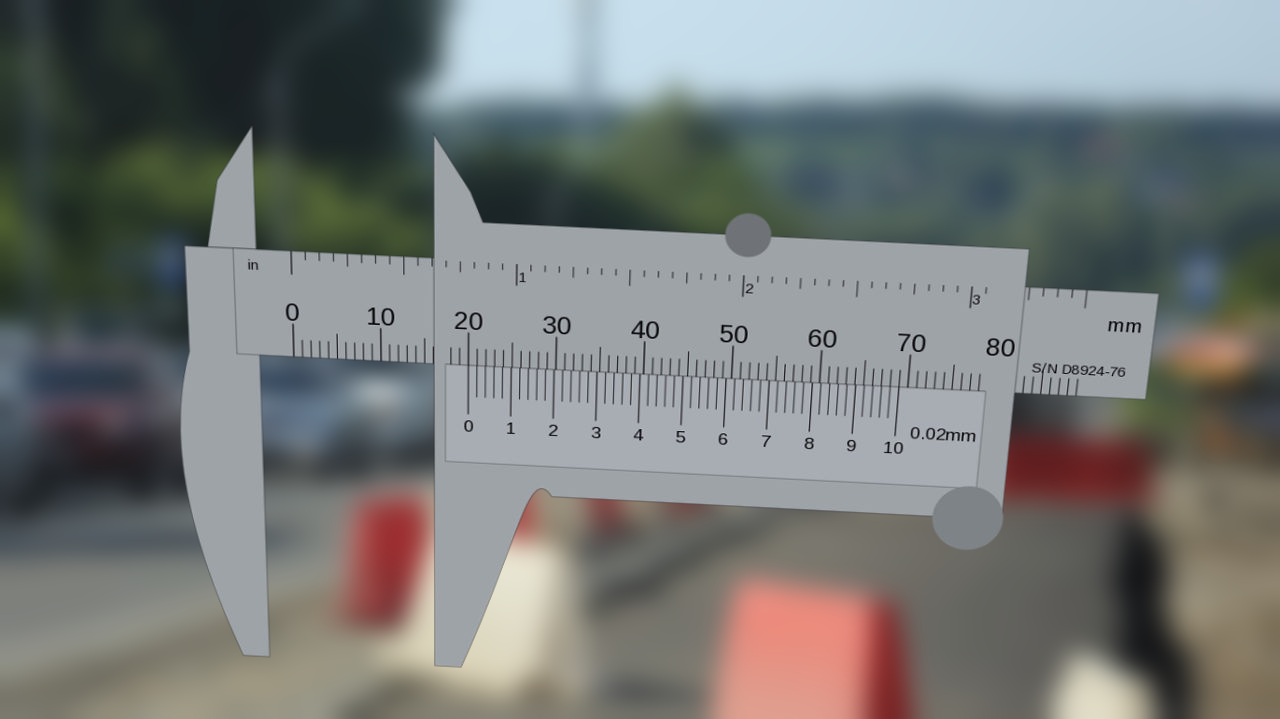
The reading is 20.0 (mm)
